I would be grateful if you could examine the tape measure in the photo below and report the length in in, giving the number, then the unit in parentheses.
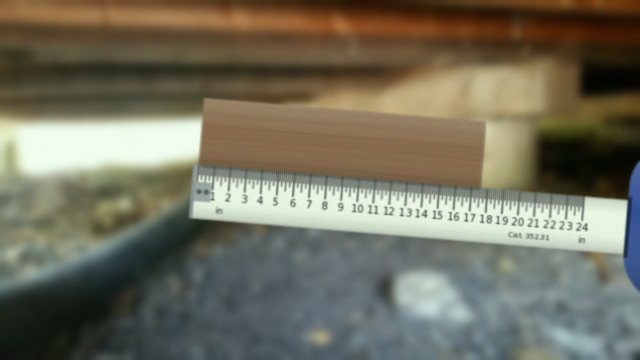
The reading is 17.5 (in)
